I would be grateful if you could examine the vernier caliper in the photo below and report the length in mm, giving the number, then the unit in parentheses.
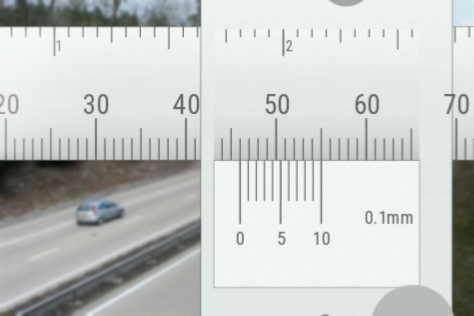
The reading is 46.0 (mm)
